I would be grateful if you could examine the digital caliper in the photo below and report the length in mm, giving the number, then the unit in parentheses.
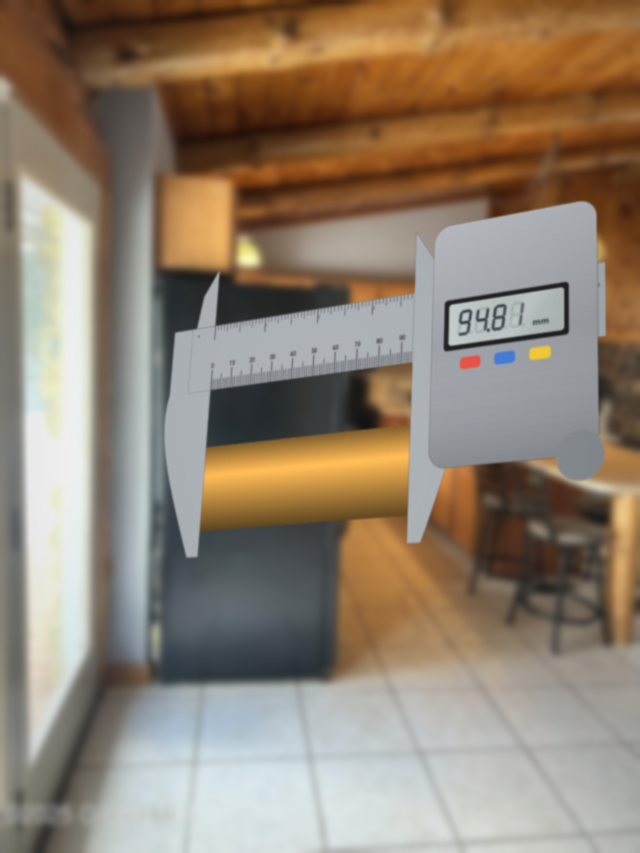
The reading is 94.81 (mm)
